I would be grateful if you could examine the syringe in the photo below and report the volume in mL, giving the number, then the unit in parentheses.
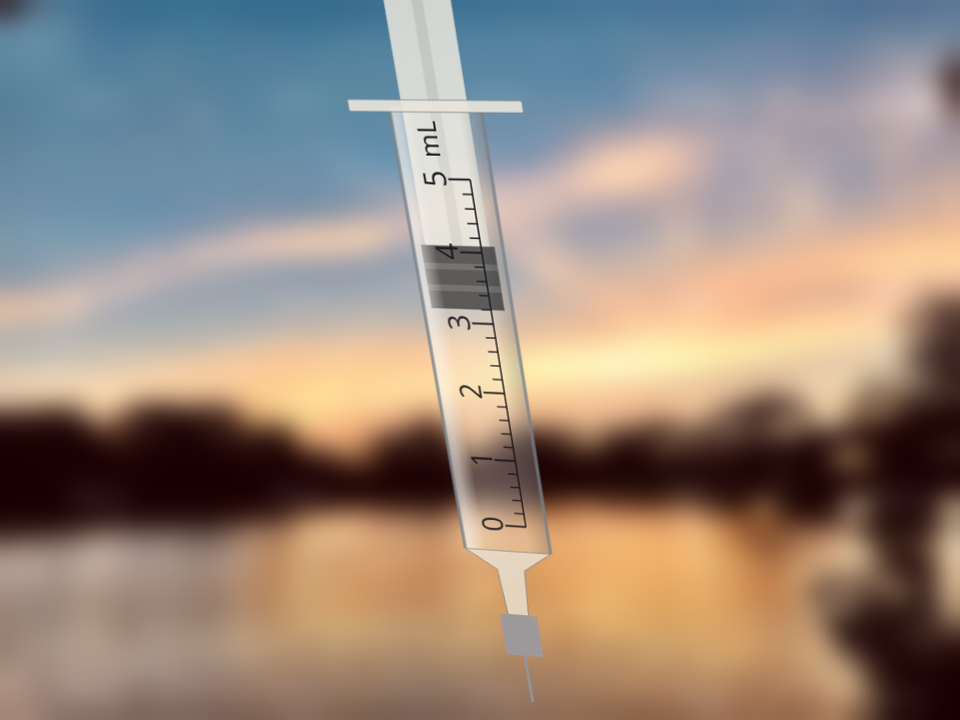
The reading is 3.2 (mL)
